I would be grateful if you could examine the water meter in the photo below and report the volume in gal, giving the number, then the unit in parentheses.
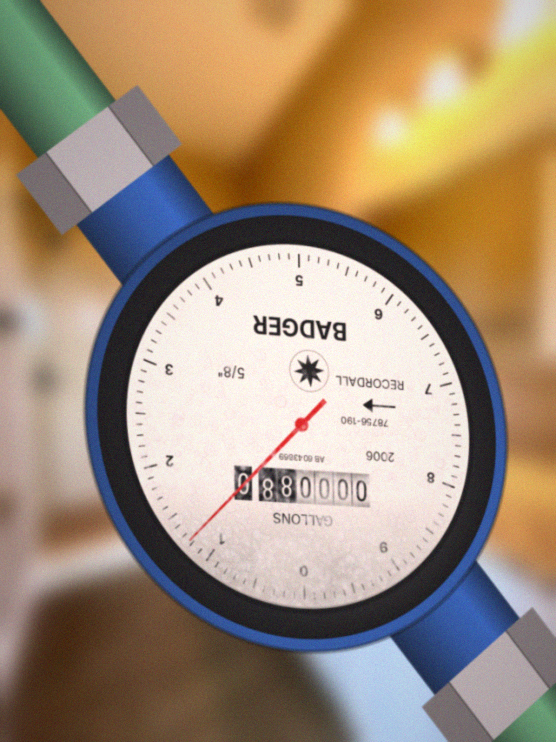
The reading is 881.2 (gal)
